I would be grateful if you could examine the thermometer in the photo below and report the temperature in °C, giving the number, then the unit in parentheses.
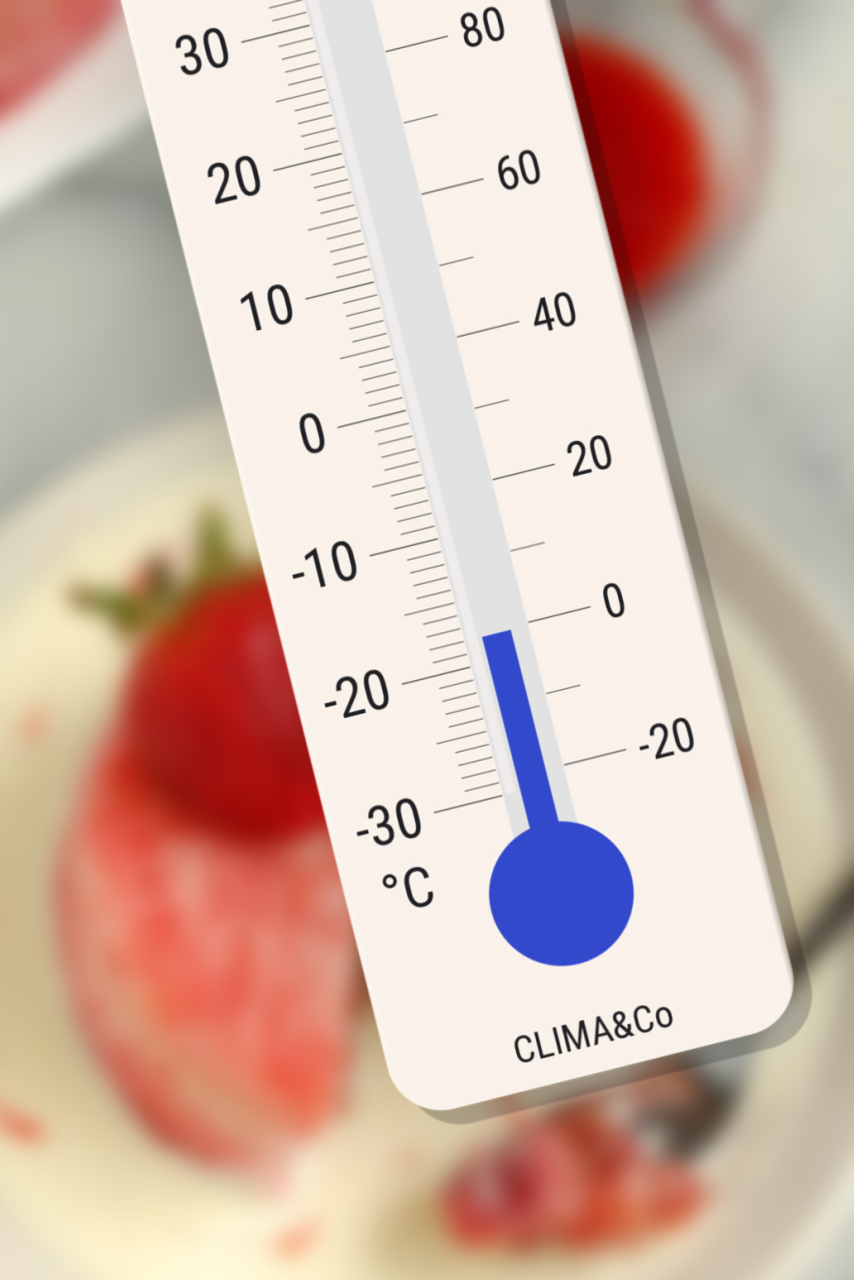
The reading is -18 (°C)
